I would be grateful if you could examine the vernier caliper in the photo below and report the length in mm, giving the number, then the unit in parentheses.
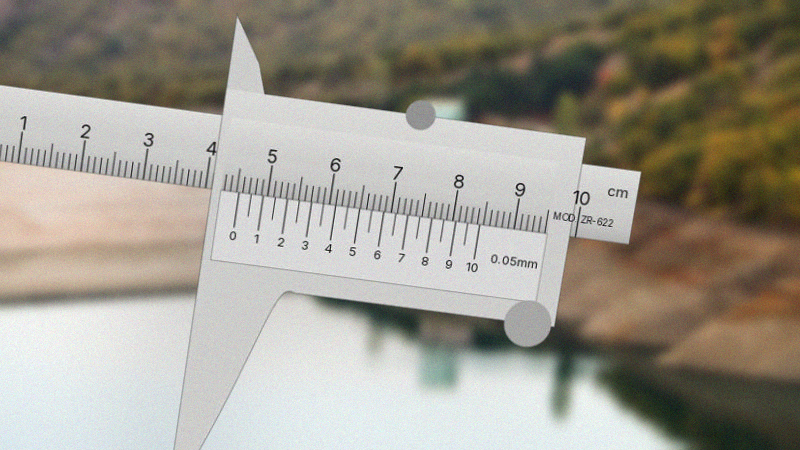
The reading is 45.4 (mm)
